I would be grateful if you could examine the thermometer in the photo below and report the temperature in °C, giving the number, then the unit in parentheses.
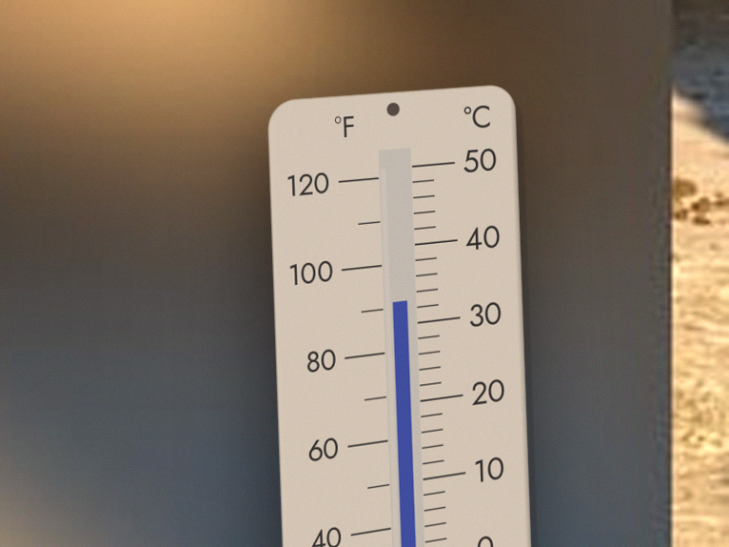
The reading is 33 (°C)
